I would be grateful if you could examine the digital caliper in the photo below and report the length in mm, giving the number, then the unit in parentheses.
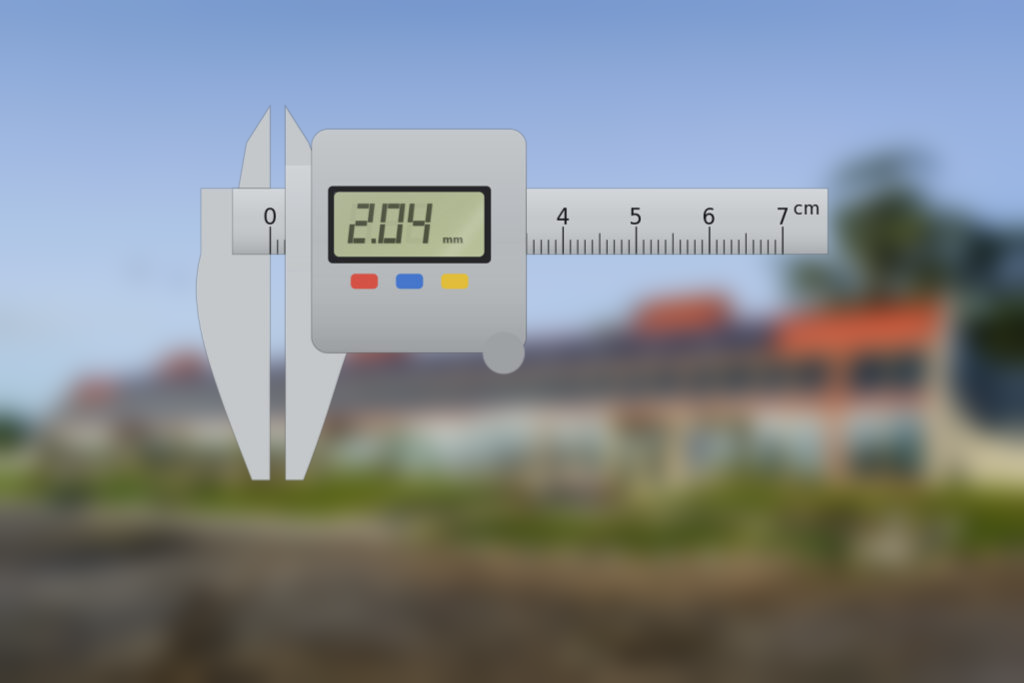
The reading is 2.04 (mm)
